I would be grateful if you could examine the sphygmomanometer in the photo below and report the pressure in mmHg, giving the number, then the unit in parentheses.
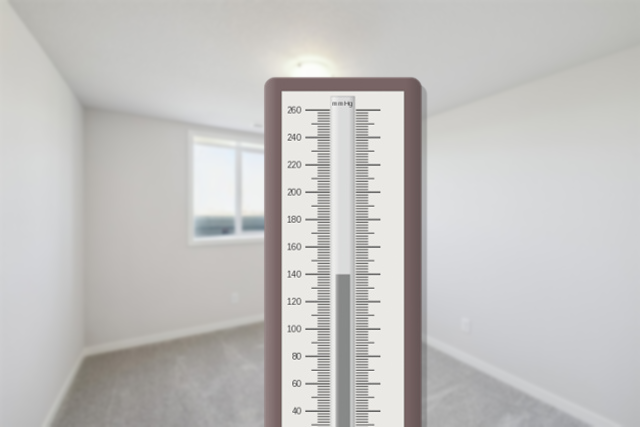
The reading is 140 (mmHg)
